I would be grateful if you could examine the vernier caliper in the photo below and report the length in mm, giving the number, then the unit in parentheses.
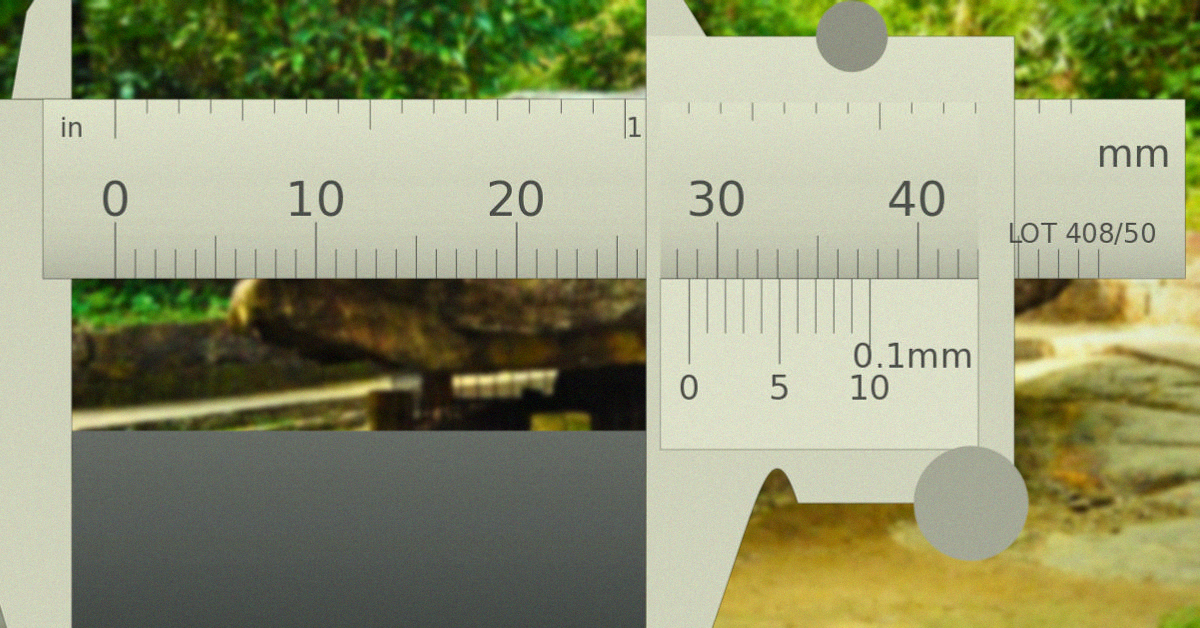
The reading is 28.6 (mm)
